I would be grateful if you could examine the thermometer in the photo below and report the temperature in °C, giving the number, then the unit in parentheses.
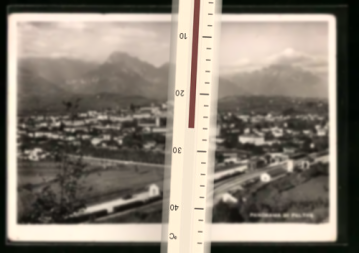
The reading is 26 (°C)
